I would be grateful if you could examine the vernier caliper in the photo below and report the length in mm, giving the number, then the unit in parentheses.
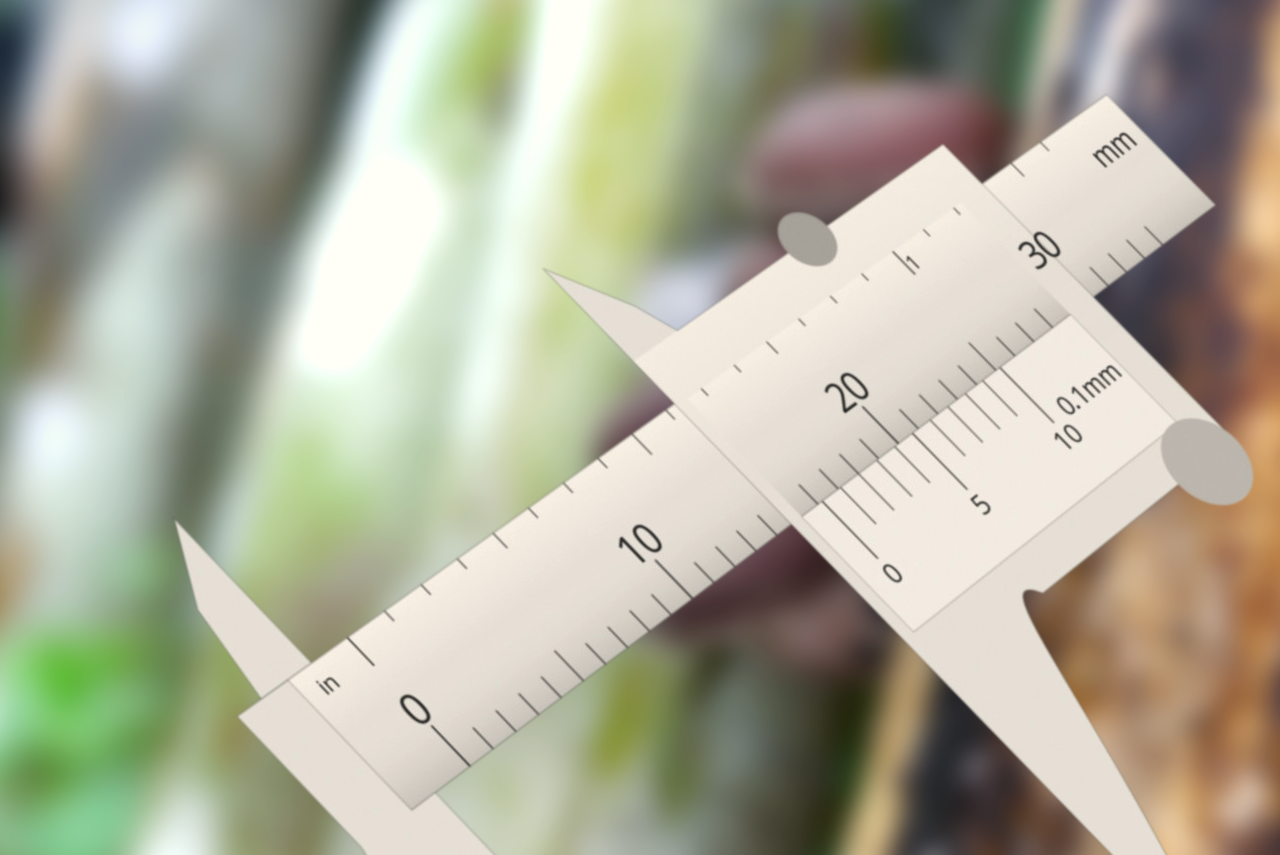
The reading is 16.2 (mm)
